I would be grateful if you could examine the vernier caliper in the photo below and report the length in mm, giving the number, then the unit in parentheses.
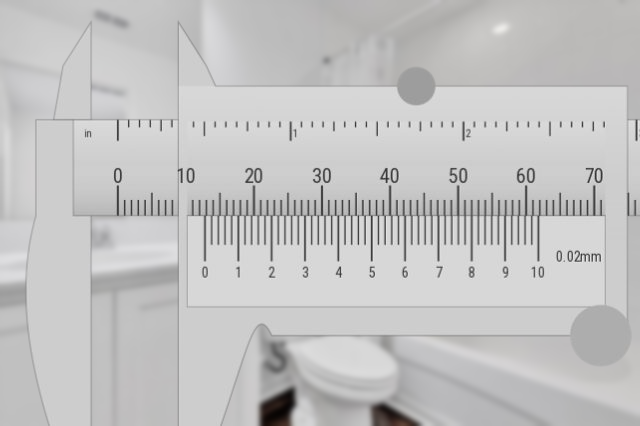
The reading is 12.8 (mm)
